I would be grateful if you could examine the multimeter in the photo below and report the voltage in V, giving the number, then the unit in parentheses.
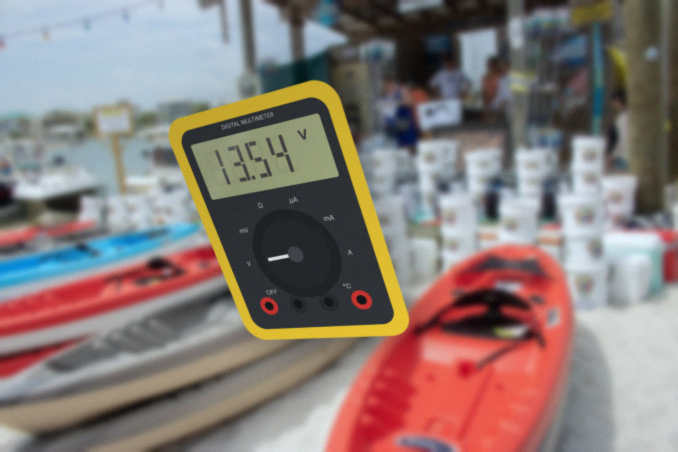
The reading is 13.54 (V)
